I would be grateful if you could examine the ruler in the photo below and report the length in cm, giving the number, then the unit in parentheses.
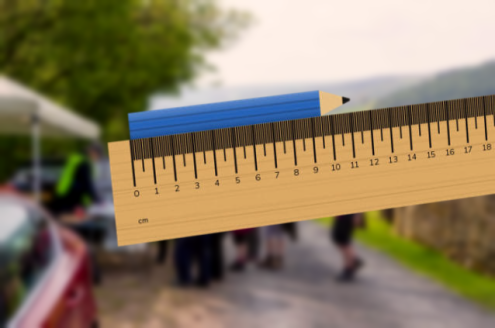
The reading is 11 (cm)
